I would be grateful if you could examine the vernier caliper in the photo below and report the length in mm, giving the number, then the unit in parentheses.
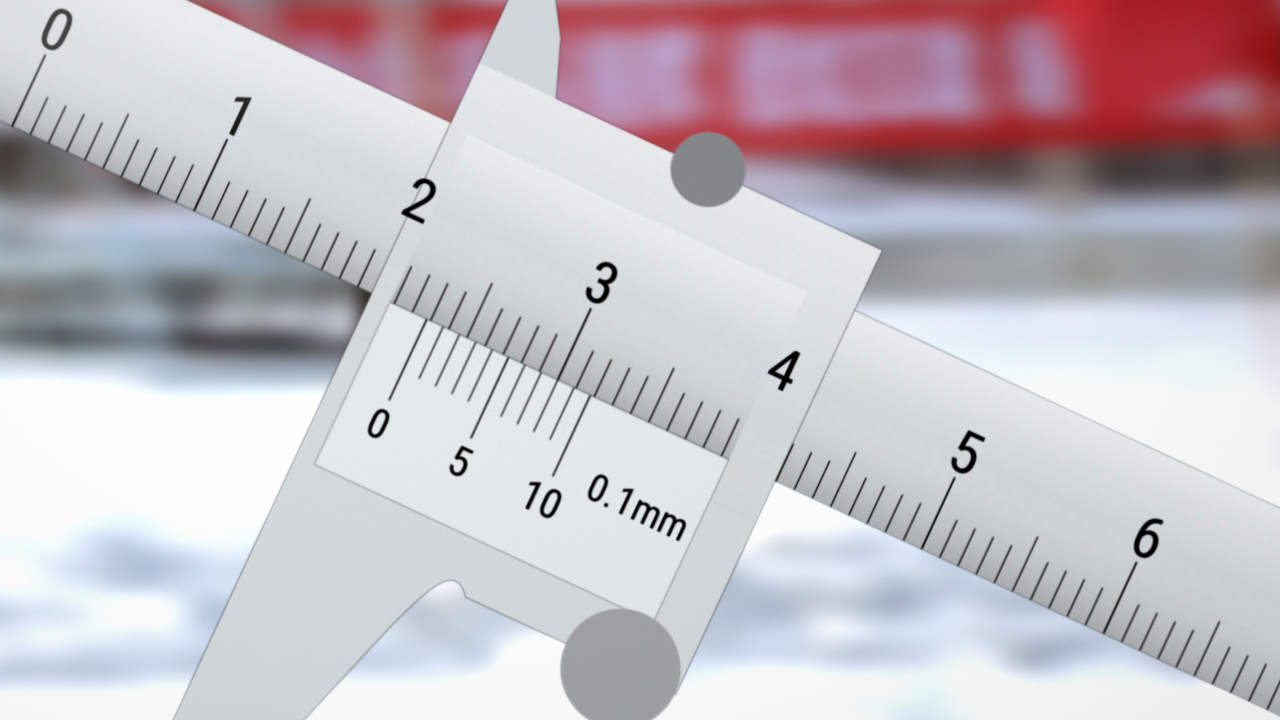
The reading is 22.8 (mm)
